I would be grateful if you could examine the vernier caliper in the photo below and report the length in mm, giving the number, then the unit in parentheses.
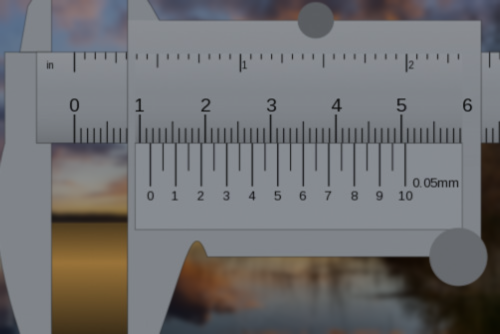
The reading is 11.6 (mm)
